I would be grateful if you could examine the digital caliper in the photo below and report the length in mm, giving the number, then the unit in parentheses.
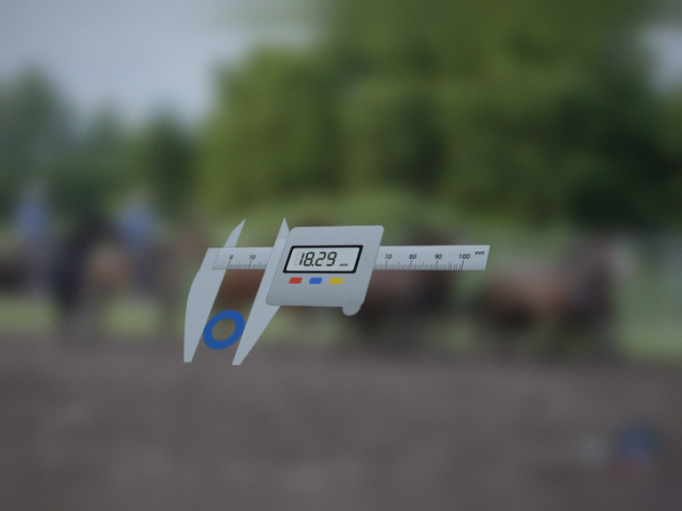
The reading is 18.29 (mm)
